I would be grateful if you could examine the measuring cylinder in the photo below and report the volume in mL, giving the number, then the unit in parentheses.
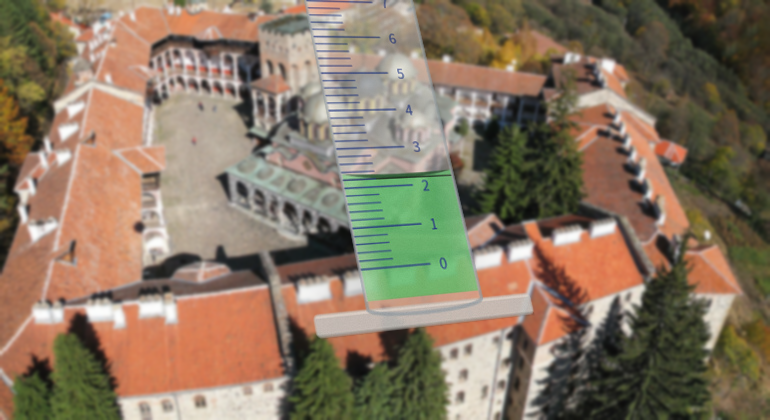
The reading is 2.2 (mL)
